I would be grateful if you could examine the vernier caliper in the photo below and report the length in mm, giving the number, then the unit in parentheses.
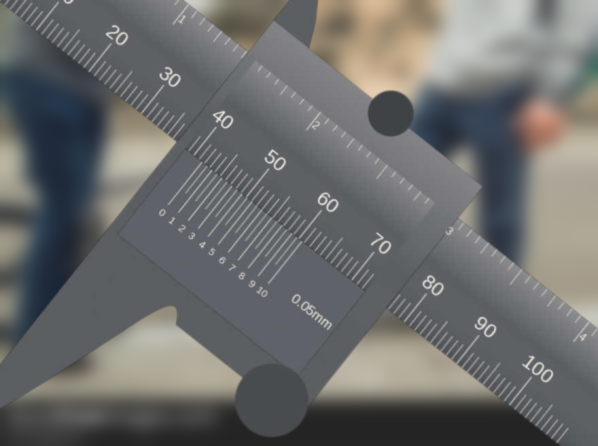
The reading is 41.6 (mm)
